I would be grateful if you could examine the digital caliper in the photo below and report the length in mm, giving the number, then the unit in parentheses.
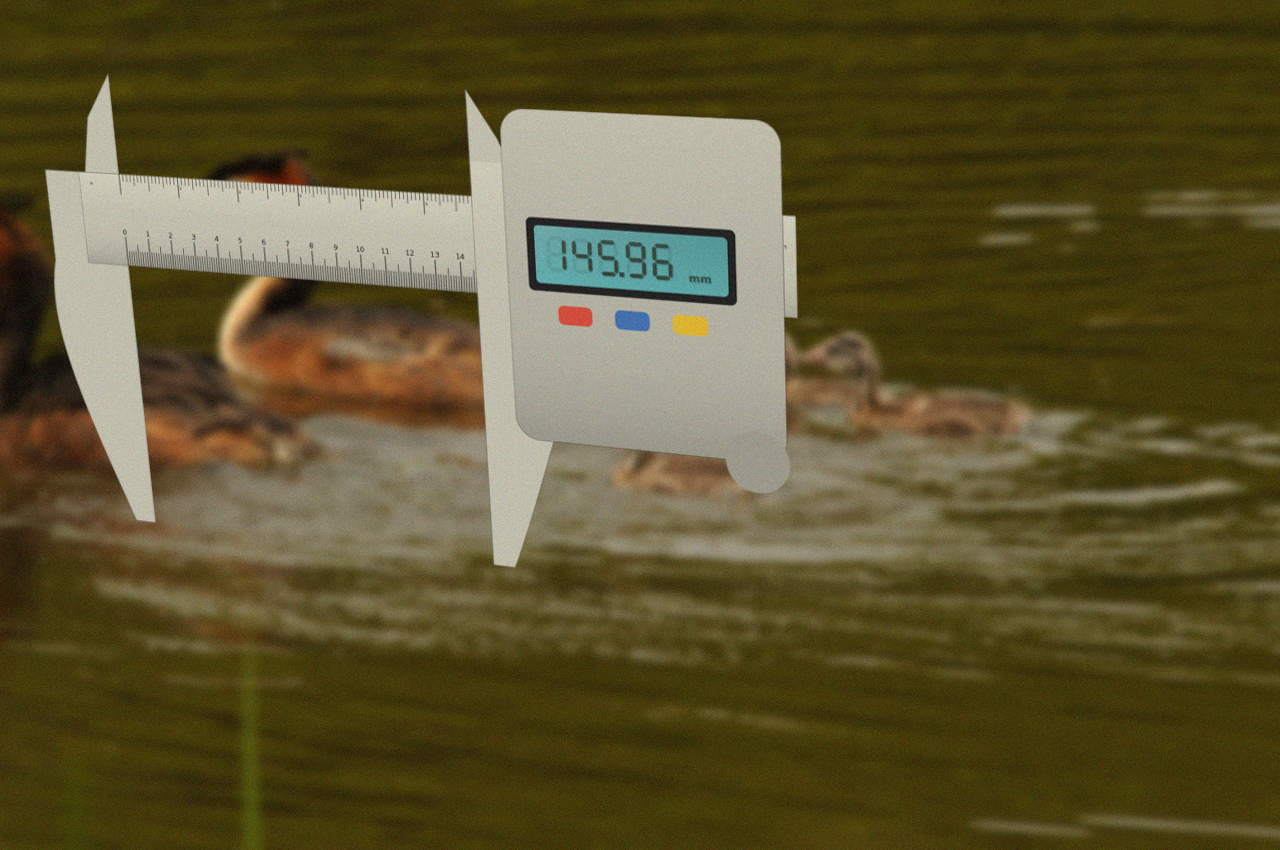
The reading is 145.96 (mm)
